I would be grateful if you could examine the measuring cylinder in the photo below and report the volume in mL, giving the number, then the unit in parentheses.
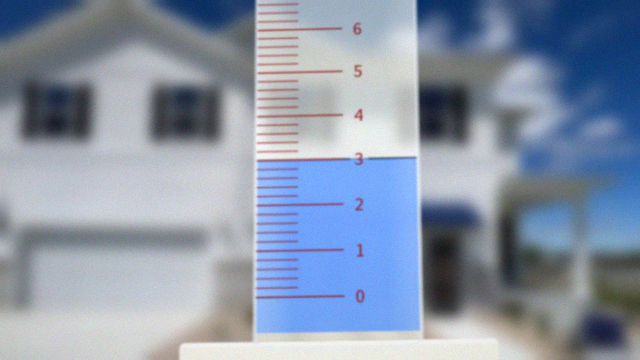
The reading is 3 (mL)
